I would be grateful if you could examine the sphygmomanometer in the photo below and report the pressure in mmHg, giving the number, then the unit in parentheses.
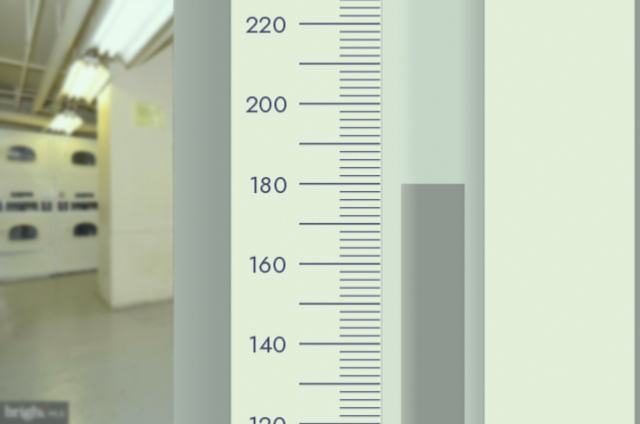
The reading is 180 (mmHg)
